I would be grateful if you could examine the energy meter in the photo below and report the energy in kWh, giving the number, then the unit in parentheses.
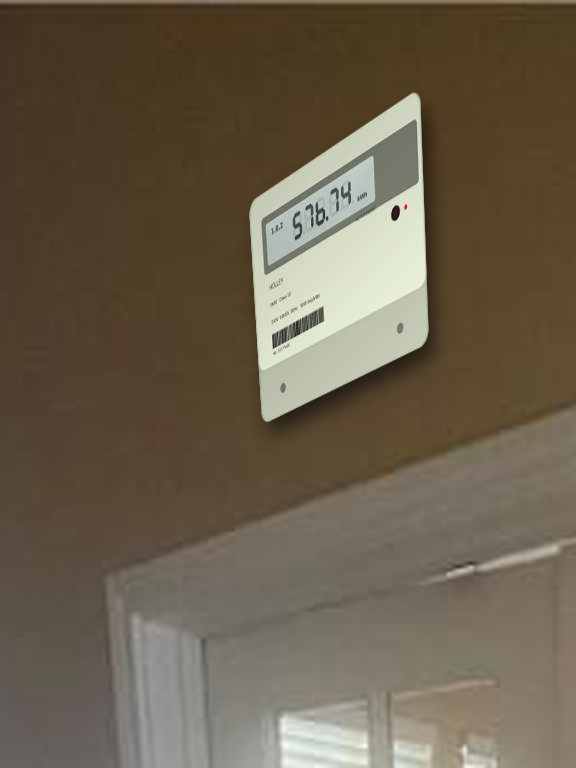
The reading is 576.74 (kWh)
